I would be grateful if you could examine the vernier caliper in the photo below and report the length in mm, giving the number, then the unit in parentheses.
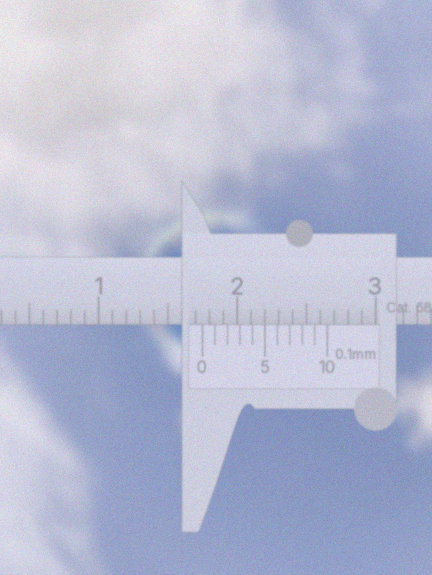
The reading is 17.5 (mm)
